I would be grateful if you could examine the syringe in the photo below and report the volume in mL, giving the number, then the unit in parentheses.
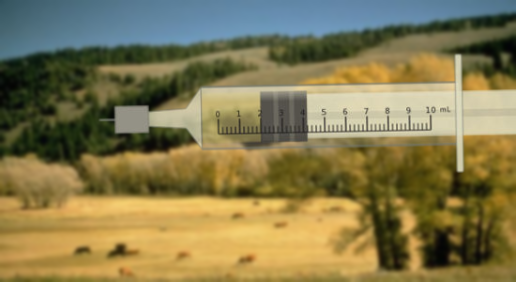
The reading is 2 (mL)
